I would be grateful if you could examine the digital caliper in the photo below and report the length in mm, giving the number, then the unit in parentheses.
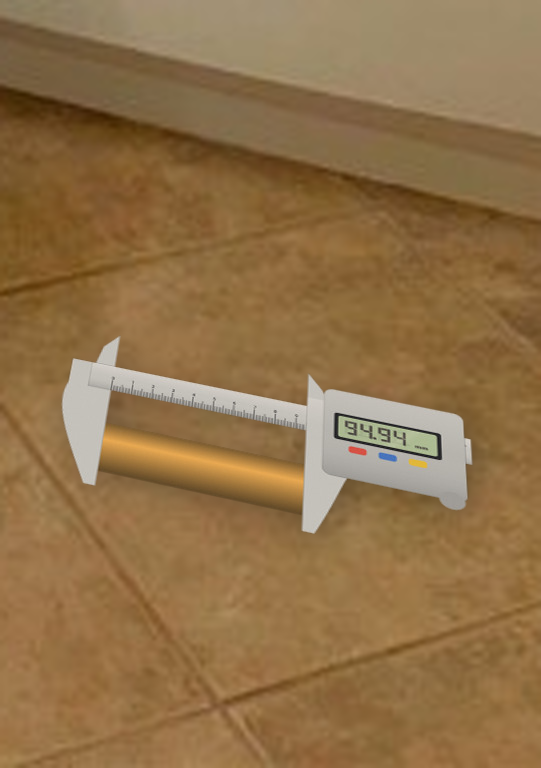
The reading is 94.94 (mm)
